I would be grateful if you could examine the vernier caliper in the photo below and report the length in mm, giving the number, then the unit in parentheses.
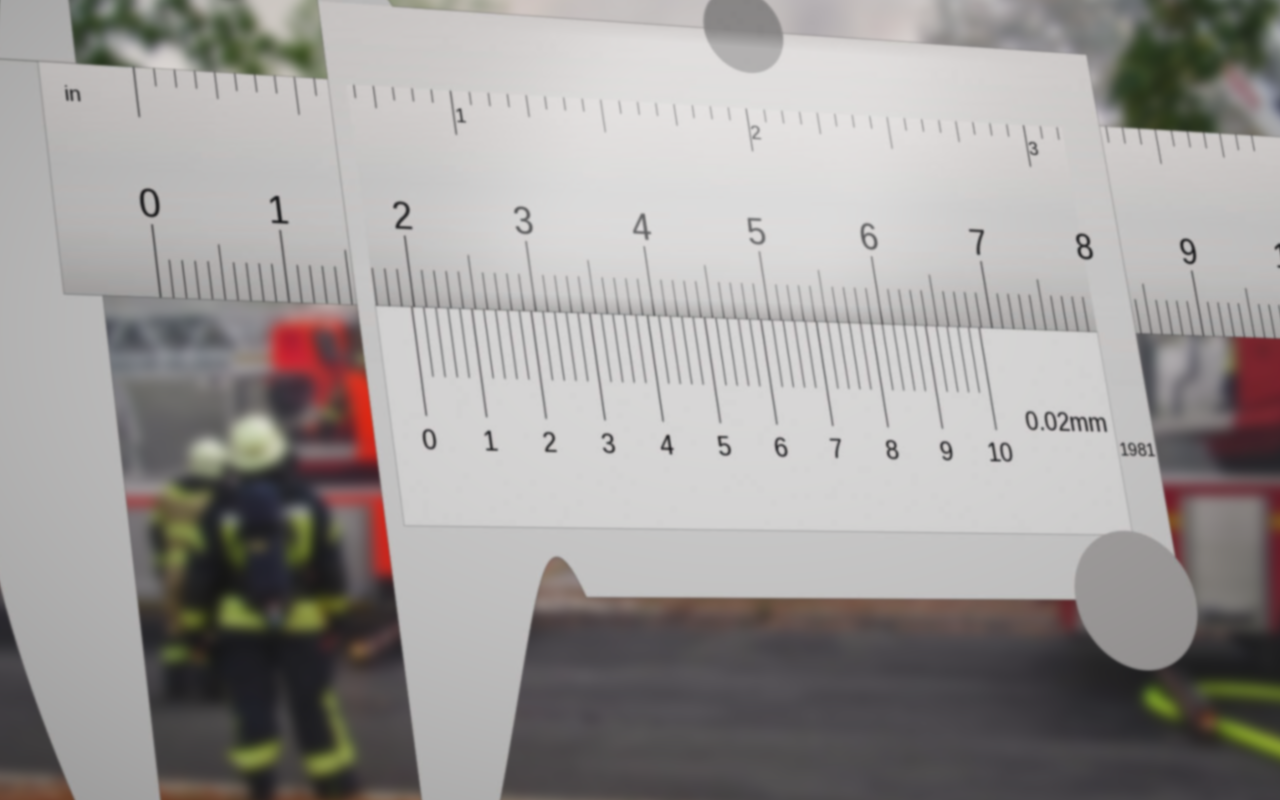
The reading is 19.8 (mm)
